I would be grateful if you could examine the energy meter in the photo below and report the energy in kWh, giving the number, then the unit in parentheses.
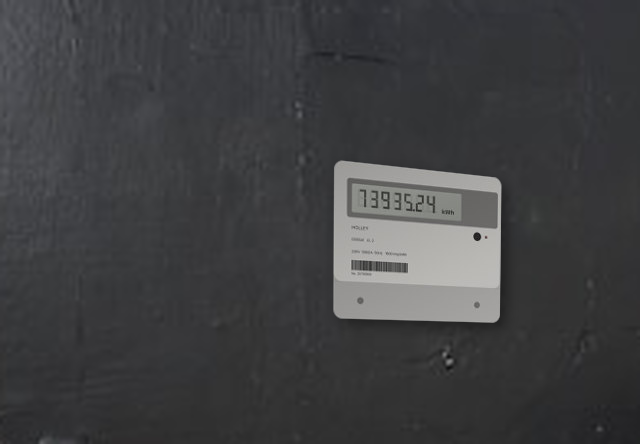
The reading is 73935.24 (kWh)
